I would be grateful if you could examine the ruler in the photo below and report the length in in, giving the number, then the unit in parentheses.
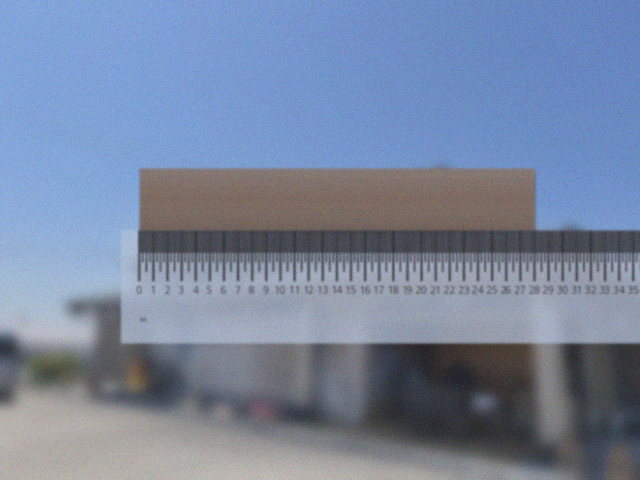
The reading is 28 (in)
